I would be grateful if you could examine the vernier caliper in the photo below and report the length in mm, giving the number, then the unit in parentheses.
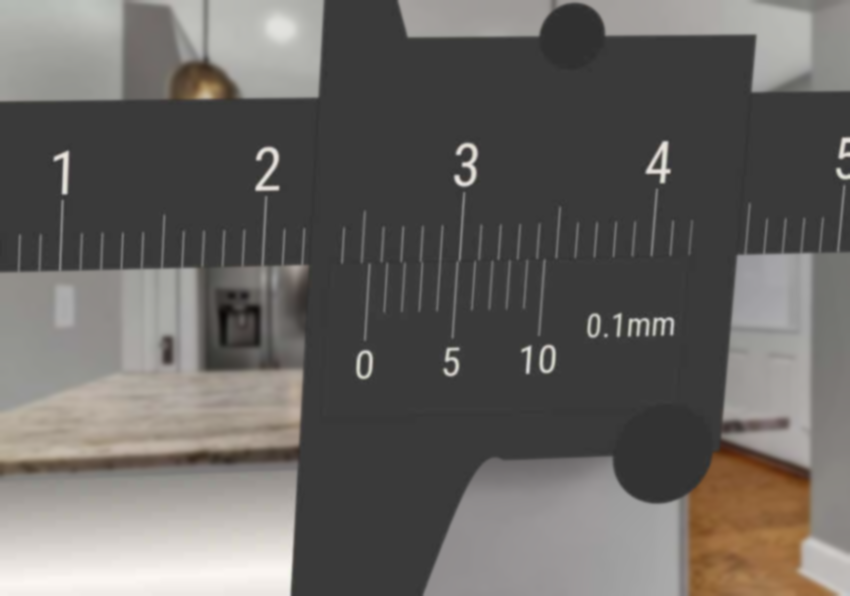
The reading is 25.4 (mm)
